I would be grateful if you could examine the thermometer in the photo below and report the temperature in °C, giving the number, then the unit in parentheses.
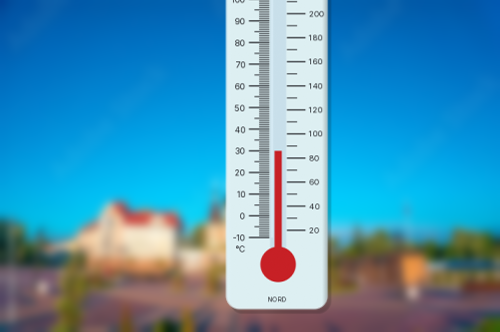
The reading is 30 (°C)
